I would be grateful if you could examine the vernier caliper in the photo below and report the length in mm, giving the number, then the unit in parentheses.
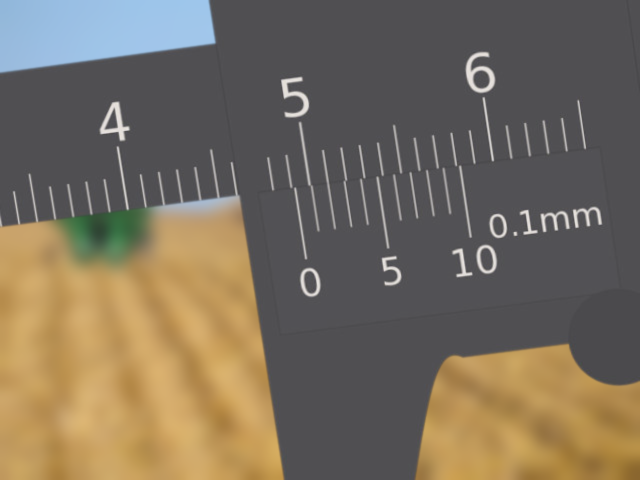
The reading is 49.2 (mm)
